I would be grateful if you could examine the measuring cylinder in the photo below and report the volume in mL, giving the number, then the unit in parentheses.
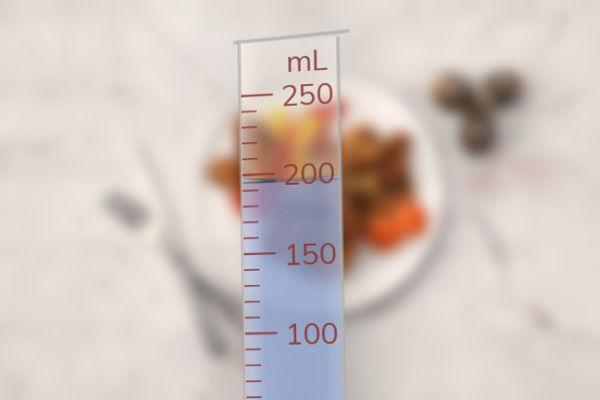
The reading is 195 (mL)
